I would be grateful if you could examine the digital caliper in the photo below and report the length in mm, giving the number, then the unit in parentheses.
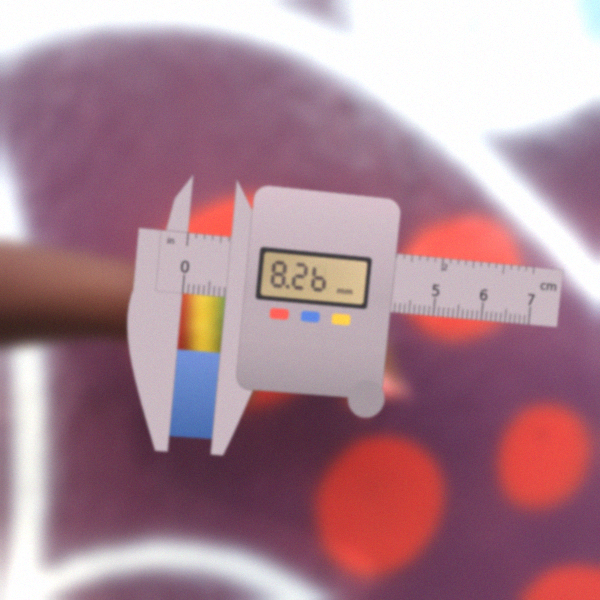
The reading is 8.26 (mm)
